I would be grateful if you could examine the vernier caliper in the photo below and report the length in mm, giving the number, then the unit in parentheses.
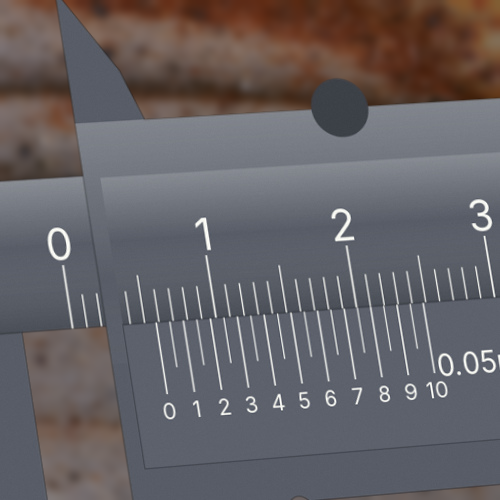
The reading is 5.8 (mm)
